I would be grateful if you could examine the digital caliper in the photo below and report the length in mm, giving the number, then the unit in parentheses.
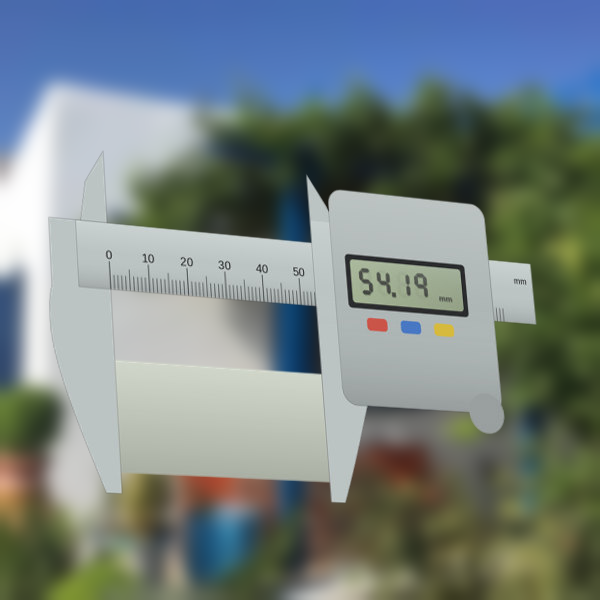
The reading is 54.19 (mm)
